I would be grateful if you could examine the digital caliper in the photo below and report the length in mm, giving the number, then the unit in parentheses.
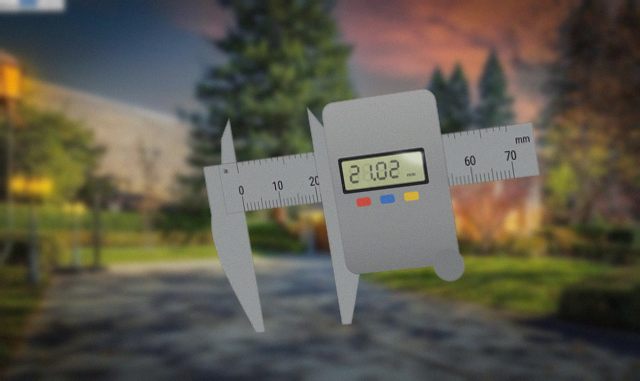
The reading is 21.02 (mm)
